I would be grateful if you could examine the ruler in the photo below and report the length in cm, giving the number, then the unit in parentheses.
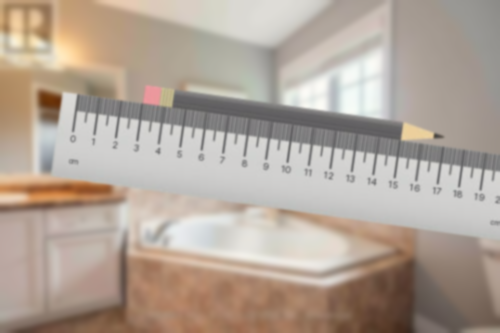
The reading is 14 (cm)
